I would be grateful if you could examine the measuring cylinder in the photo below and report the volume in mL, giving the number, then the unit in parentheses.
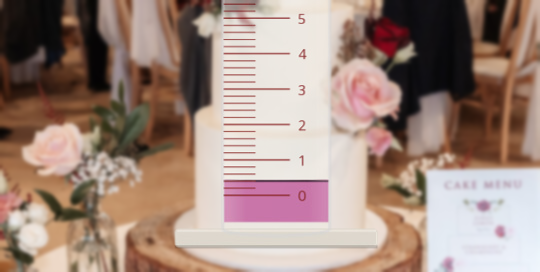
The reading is 0.4 (mL)
